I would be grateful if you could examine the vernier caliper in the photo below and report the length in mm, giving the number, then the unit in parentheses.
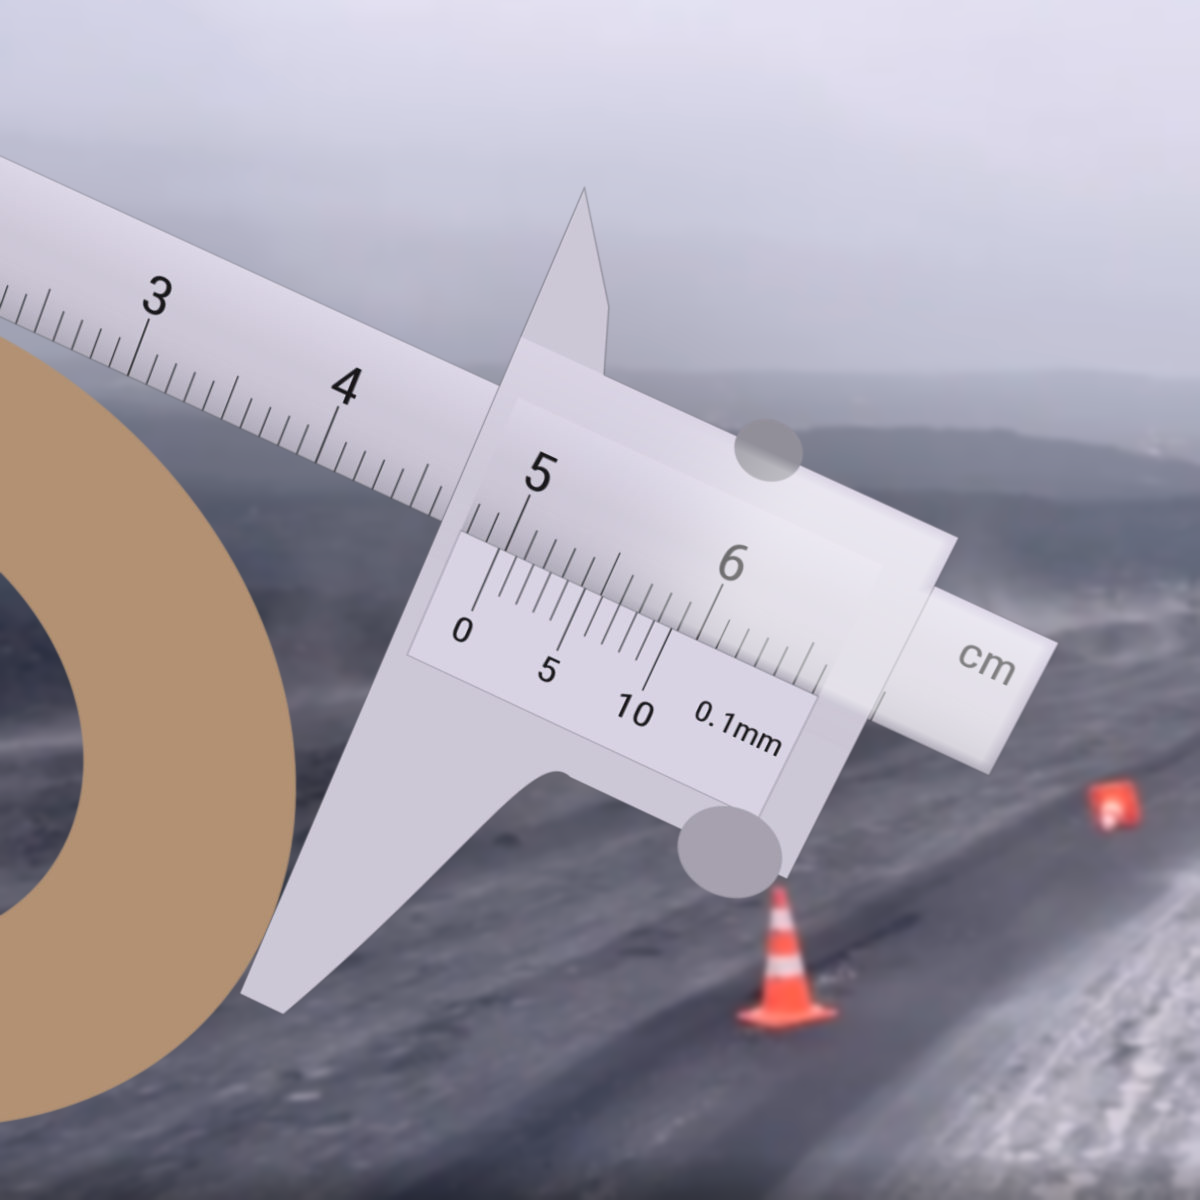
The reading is 49.7 (mm)
